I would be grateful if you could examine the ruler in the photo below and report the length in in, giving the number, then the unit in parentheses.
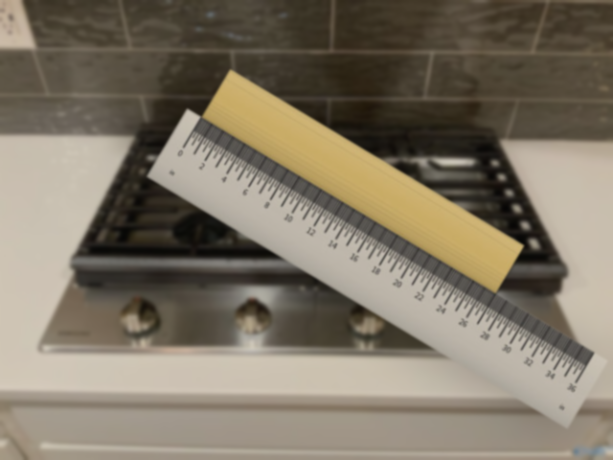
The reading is 27 (in)
